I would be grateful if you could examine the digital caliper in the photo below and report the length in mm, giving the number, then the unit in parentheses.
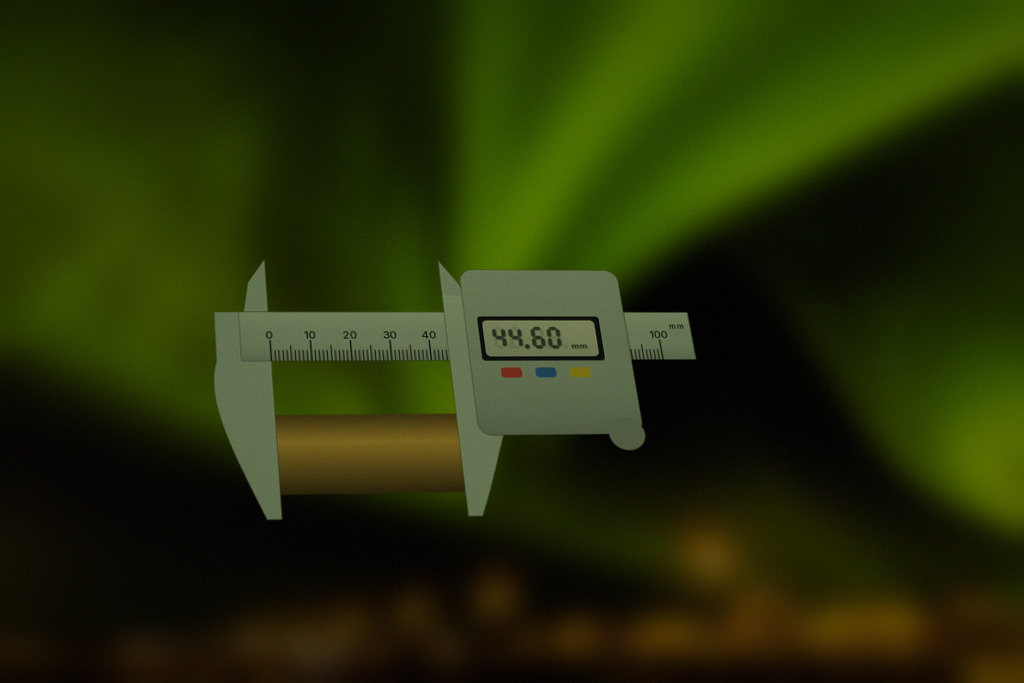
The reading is 44.60 (mm)
